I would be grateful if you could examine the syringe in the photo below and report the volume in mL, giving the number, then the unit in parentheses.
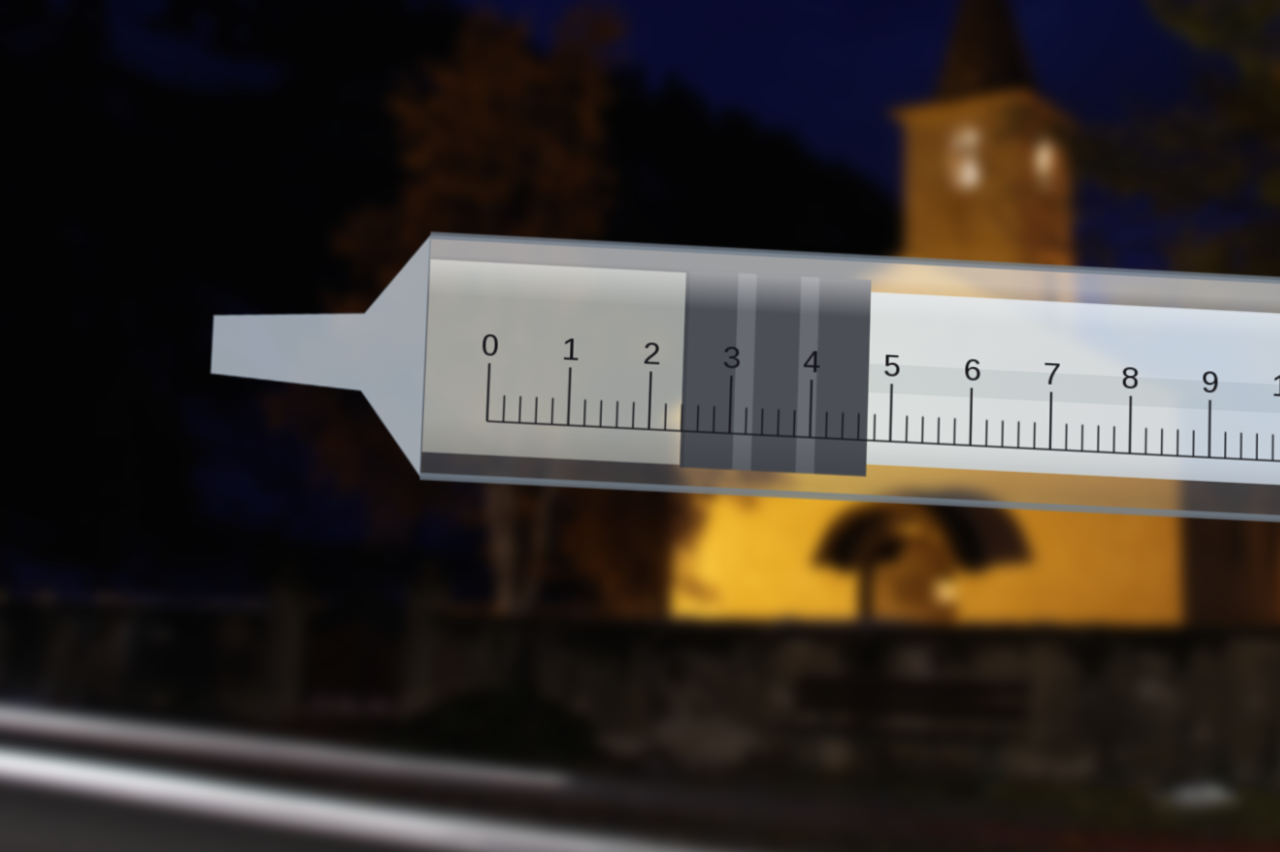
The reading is 2.4 (mL)
